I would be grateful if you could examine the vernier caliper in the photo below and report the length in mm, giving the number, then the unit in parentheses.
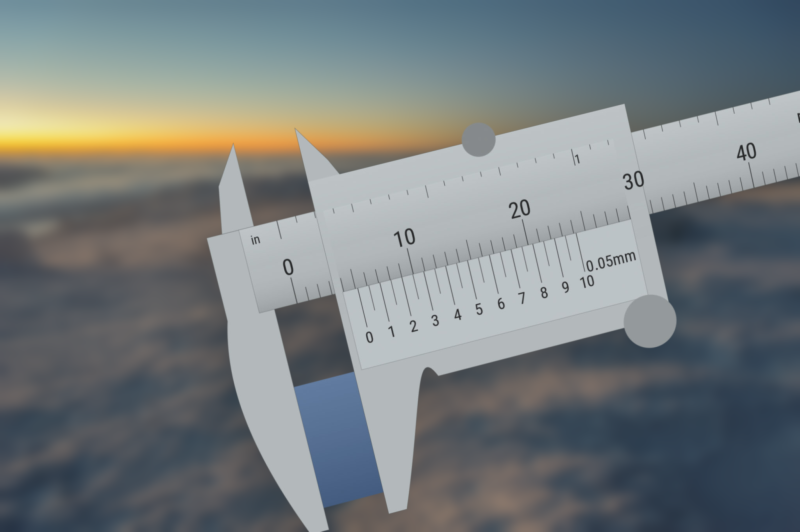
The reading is 5.2 (mm)
